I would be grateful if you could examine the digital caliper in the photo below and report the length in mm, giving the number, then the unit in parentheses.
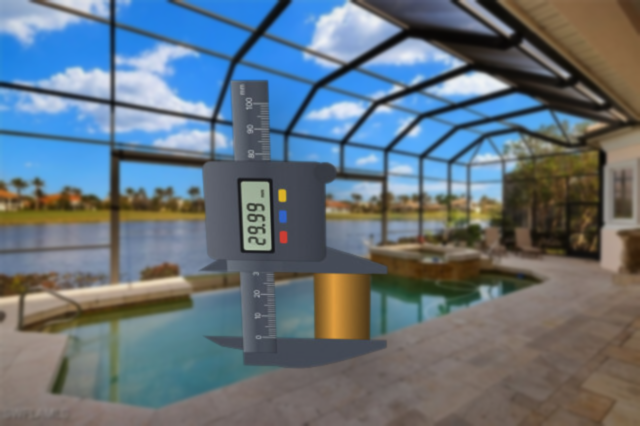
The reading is 29.99 (mm)
